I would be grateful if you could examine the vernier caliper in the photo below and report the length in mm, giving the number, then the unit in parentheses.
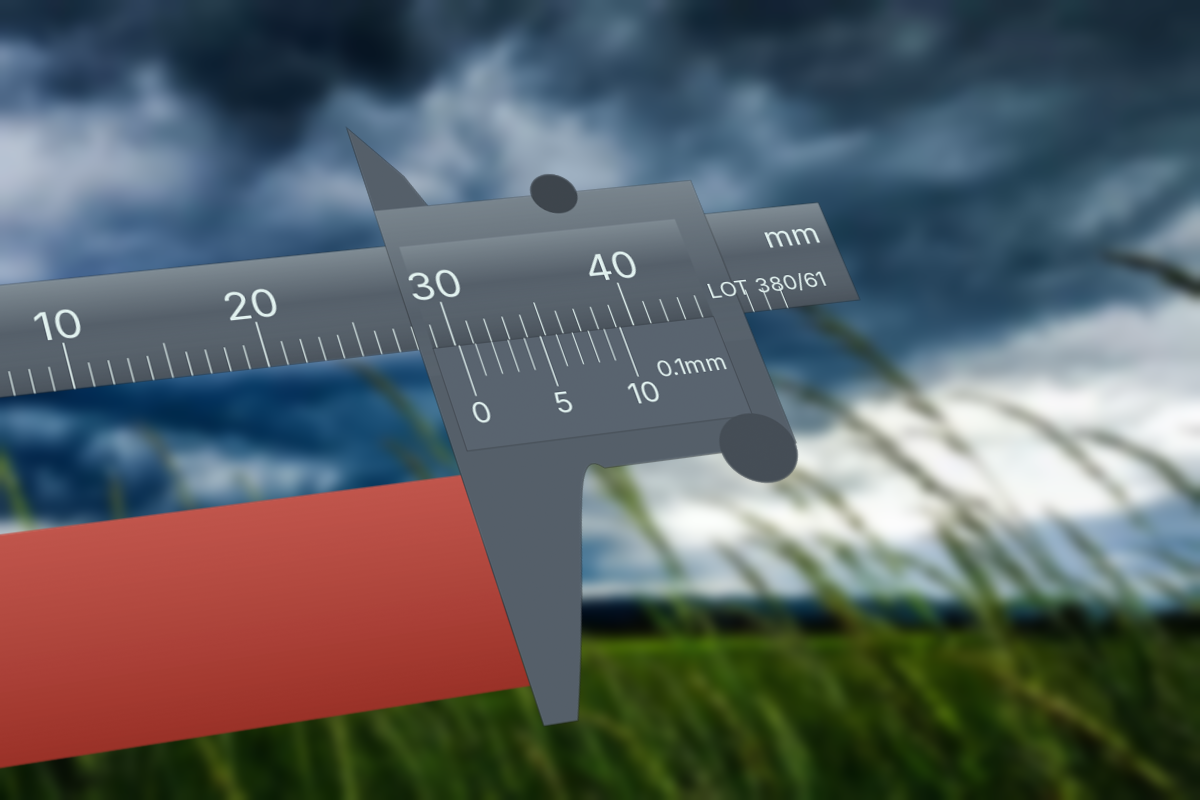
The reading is 30.2 (mm)
